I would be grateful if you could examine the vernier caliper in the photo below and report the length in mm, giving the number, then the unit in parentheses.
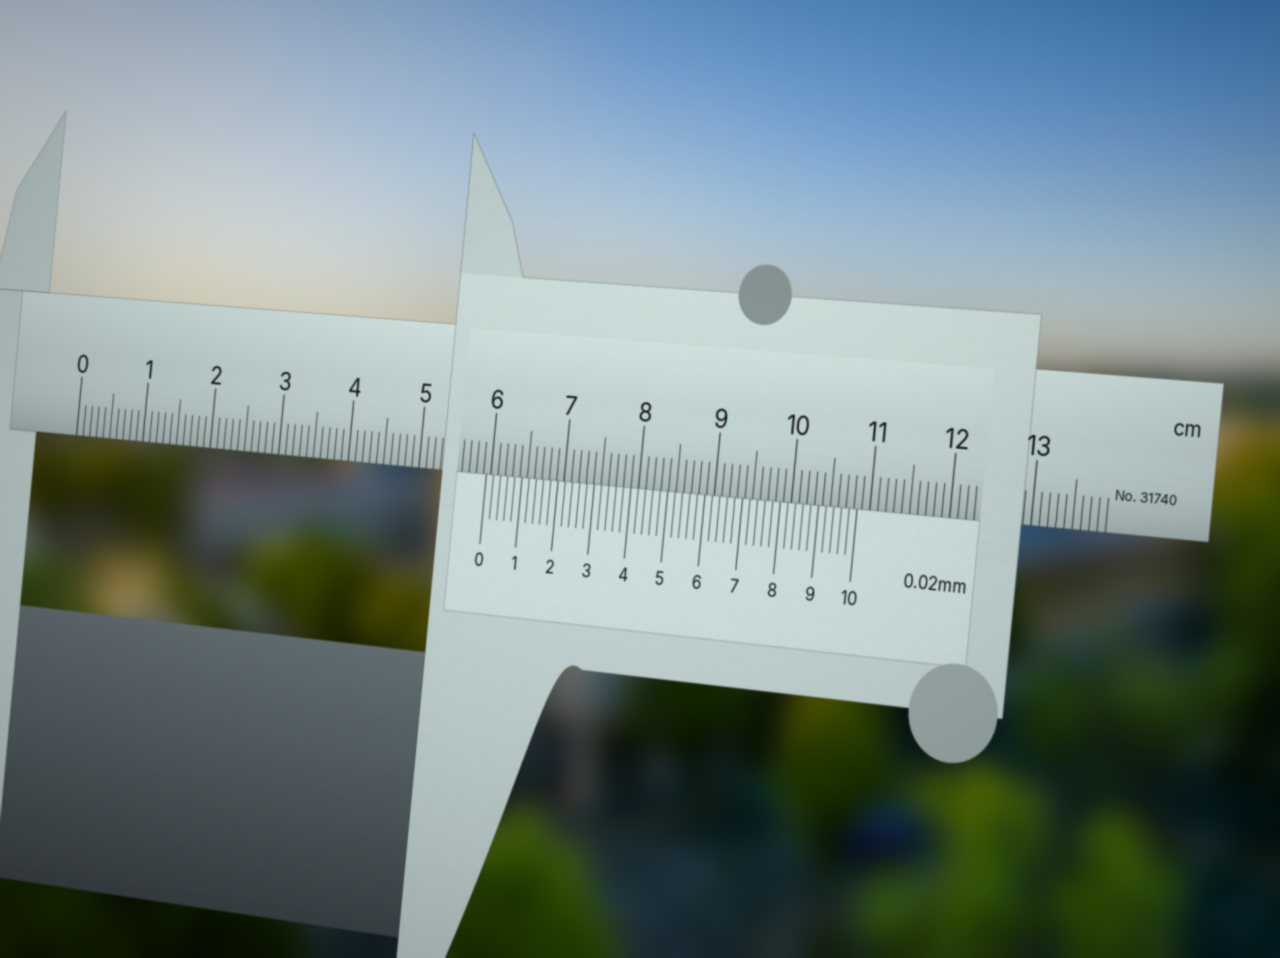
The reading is 59.4 (mm)
